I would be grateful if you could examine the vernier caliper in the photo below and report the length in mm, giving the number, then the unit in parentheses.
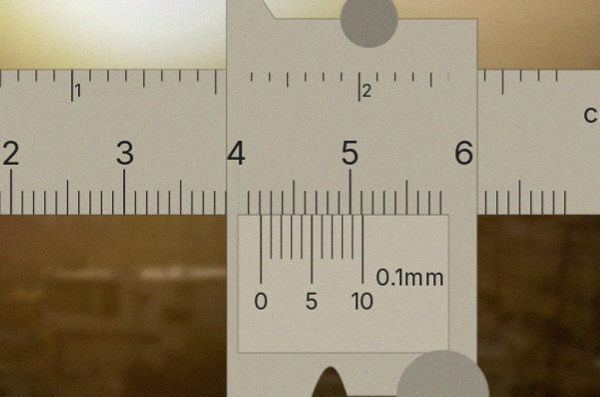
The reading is 42.1 (mm)
